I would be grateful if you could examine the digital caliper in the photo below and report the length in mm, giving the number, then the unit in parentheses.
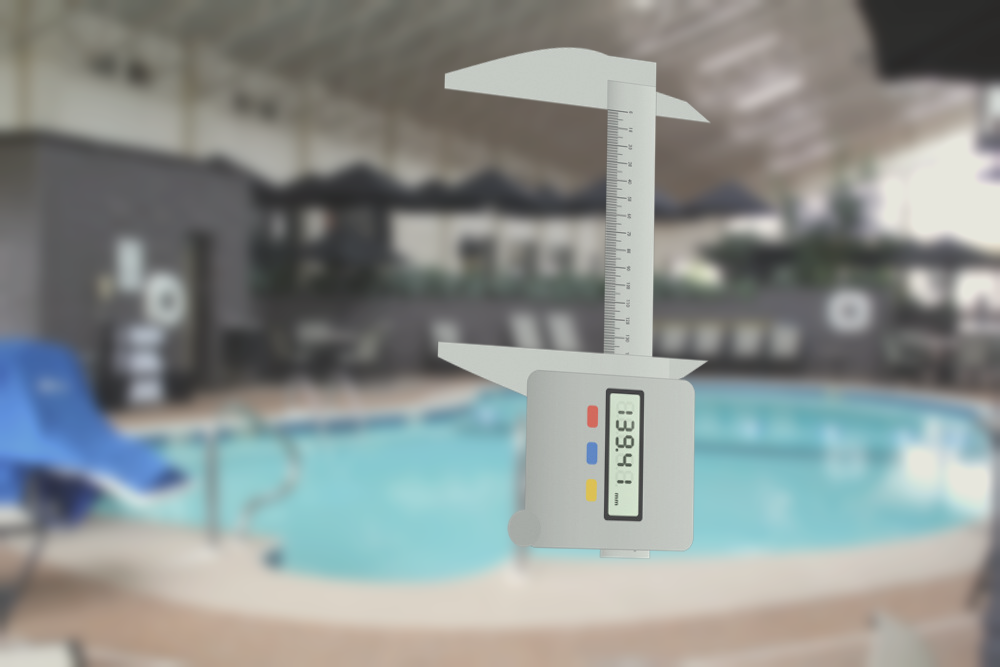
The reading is 139.41 (mm)
